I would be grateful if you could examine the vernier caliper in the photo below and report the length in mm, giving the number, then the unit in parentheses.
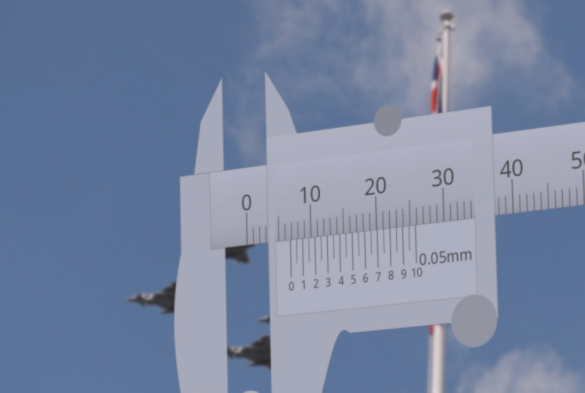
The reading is 6.8 (mm)
